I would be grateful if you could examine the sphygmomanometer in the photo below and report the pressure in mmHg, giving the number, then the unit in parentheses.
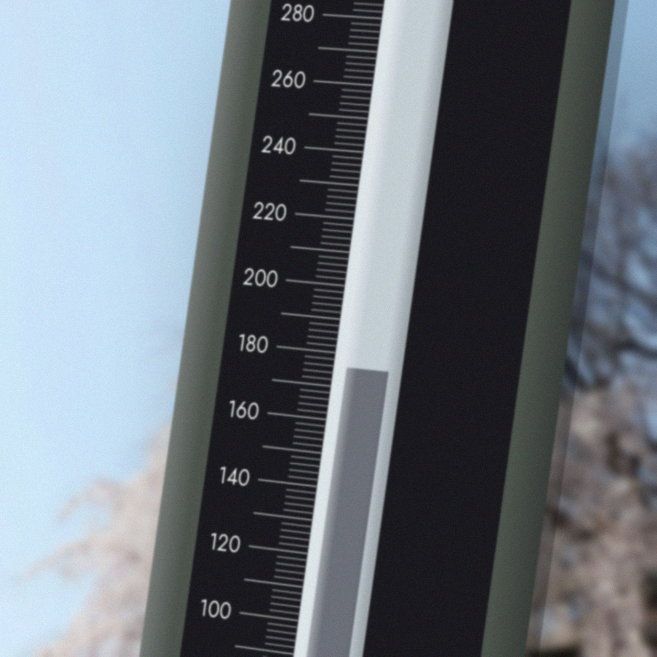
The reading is 176 (mmHg)
